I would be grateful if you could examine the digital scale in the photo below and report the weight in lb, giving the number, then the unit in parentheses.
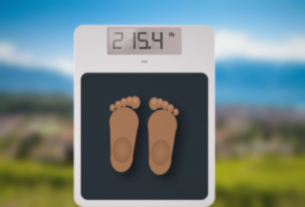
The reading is 215.4 (lb)
